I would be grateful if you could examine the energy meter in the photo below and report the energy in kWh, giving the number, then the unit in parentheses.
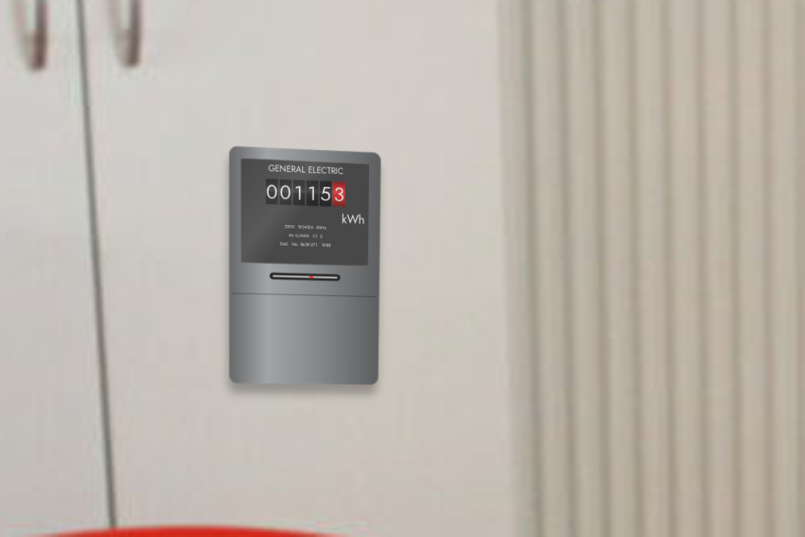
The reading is 115.3 (kWh)
